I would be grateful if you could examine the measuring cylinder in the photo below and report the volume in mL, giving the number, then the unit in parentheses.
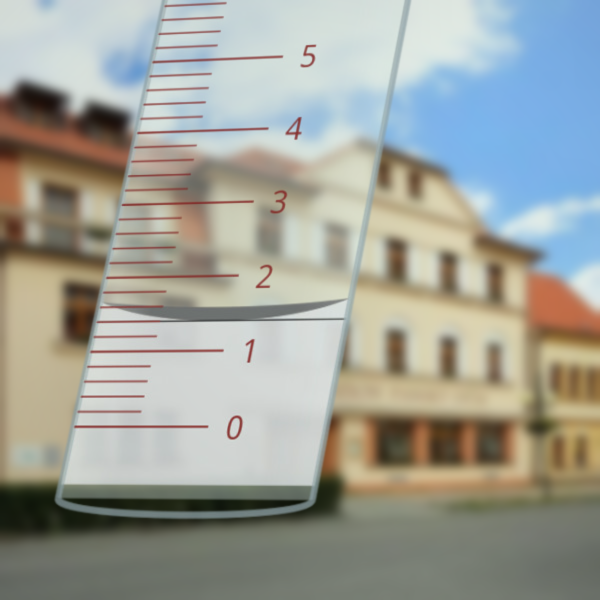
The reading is 1.4 (mL)
